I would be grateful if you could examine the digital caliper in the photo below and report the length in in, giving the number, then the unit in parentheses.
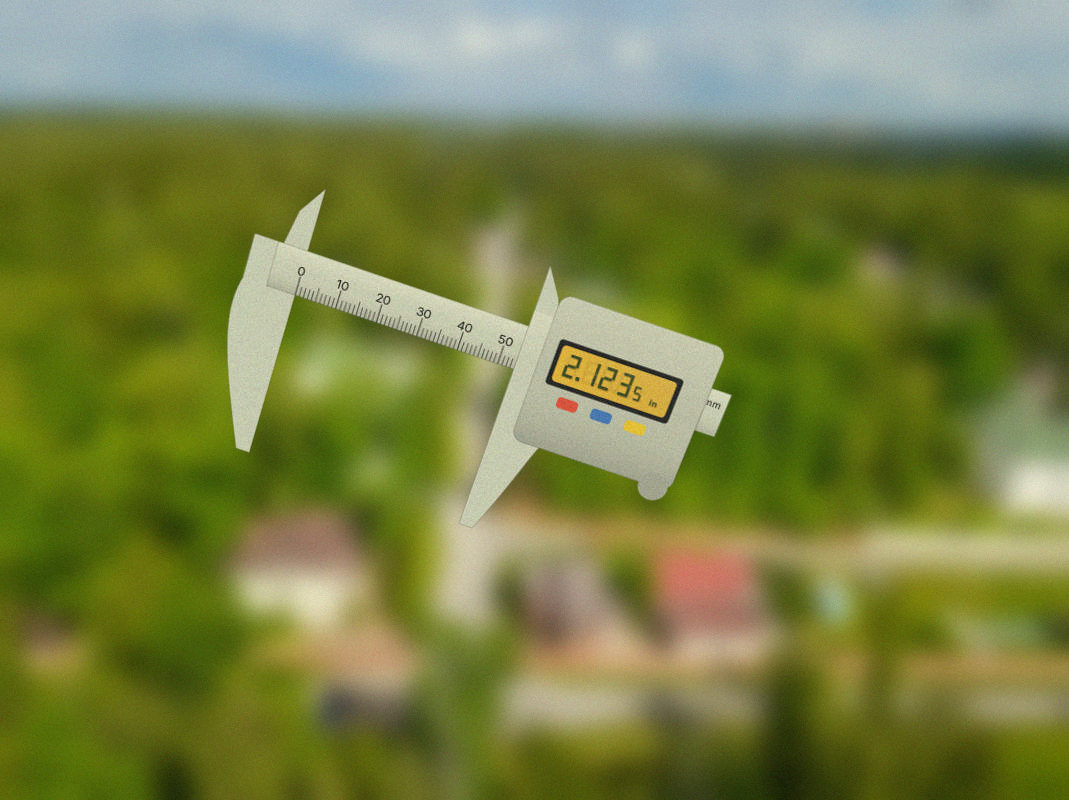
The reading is 2.1235 (in)
